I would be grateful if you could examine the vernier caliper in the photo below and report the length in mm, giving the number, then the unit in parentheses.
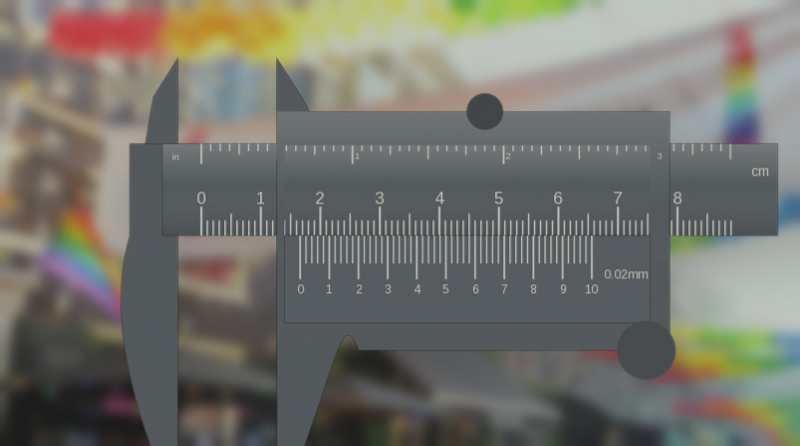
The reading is 16.6 (mm)
